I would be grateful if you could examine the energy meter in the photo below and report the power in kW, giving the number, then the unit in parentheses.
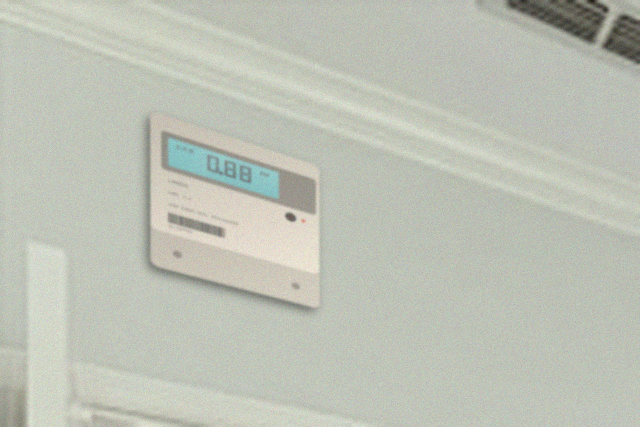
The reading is 0.88 (kW)
